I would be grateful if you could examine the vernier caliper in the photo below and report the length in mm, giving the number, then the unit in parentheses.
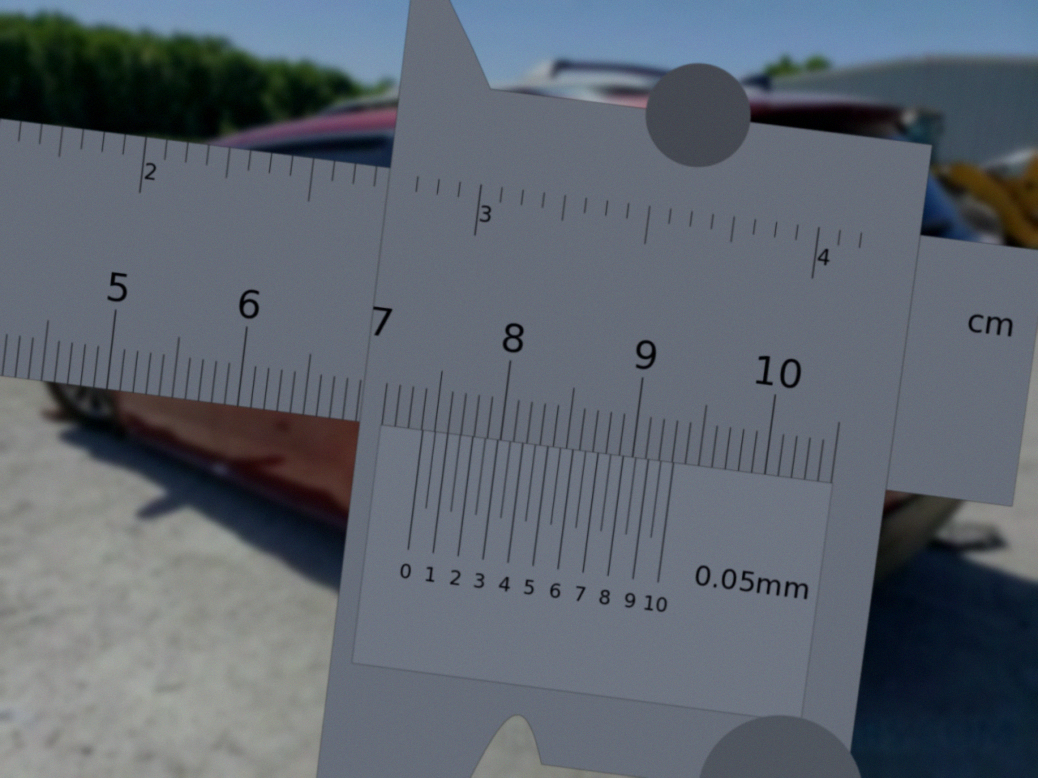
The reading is 74.1 (mm)
